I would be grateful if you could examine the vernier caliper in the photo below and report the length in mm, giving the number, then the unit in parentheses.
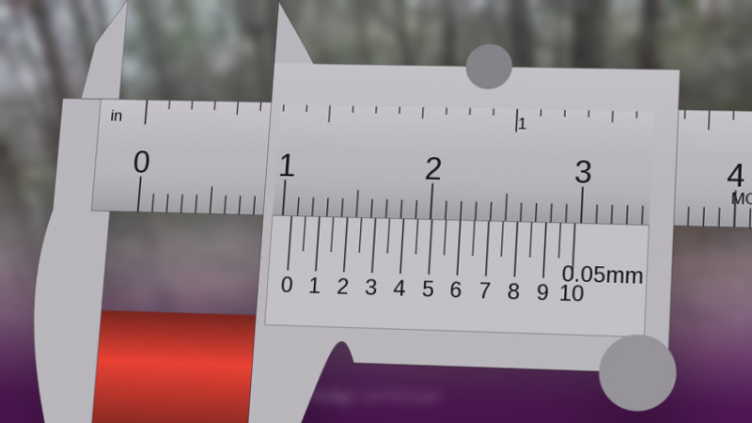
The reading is 10.6 (mm)
